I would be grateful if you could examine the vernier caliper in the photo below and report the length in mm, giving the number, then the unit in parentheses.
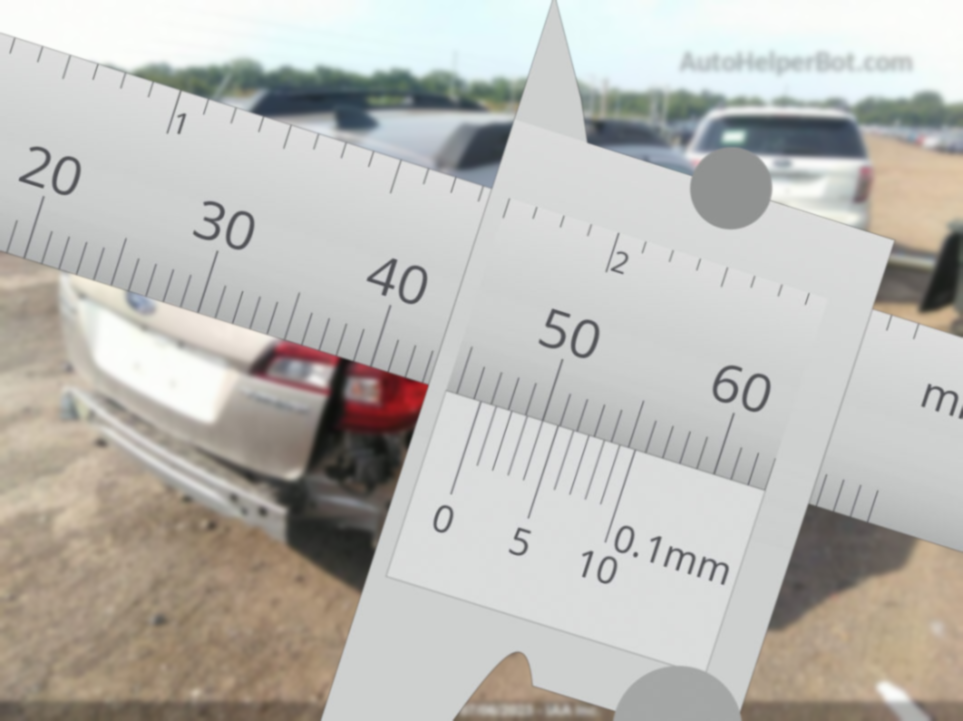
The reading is 46.4 (mm)
